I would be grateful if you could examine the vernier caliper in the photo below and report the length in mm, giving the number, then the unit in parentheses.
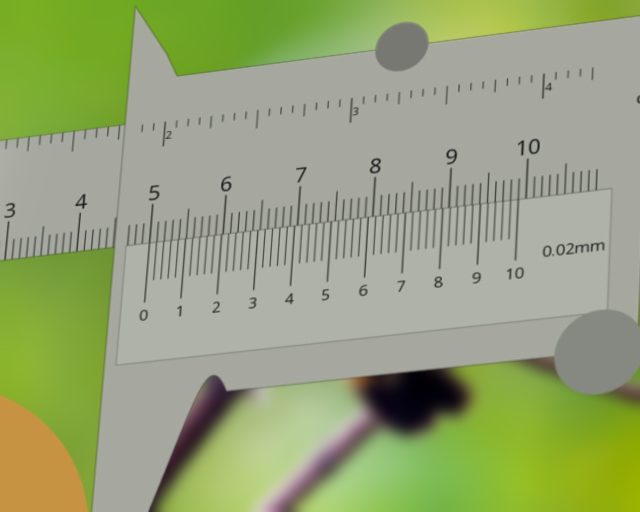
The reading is 50.0 (mm)
